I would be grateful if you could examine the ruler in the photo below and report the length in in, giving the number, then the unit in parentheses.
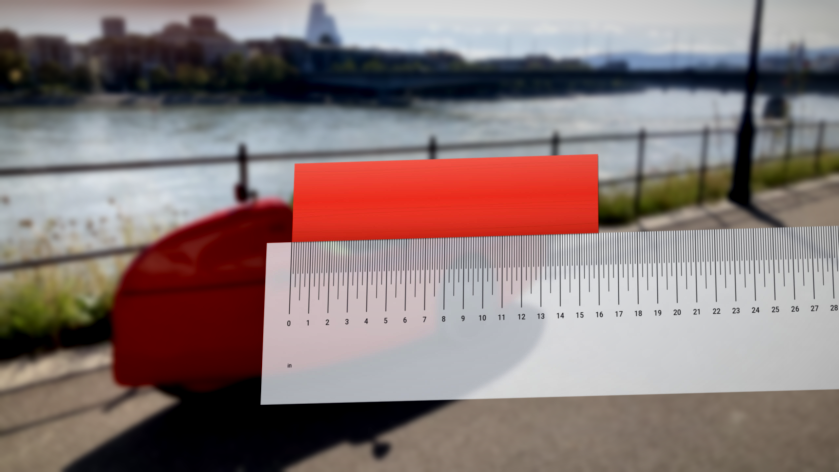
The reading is 16 (in)
